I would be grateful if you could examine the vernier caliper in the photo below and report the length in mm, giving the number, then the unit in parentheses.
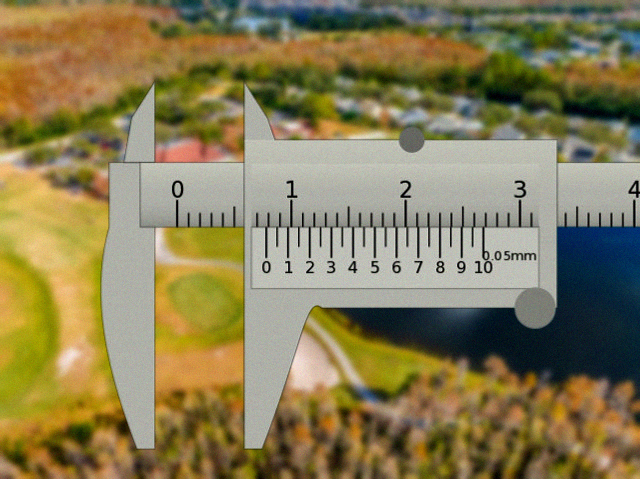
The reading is 7.8 (mm)
